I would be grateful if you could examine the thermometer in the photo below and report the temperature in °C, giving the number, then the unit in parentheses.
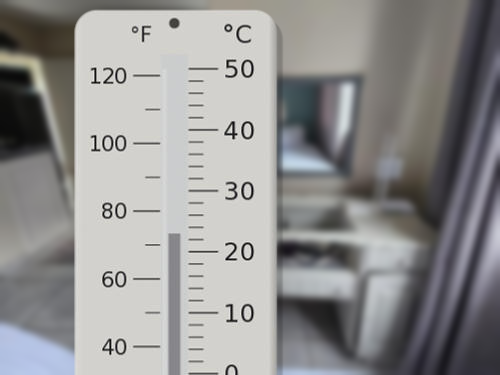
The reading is 23 (°C)
